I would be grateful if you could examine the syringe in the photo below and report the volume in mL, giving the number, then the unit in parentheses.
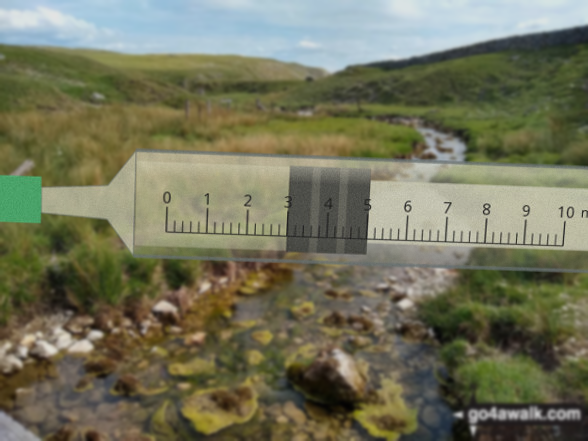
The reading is 3 (mL)
